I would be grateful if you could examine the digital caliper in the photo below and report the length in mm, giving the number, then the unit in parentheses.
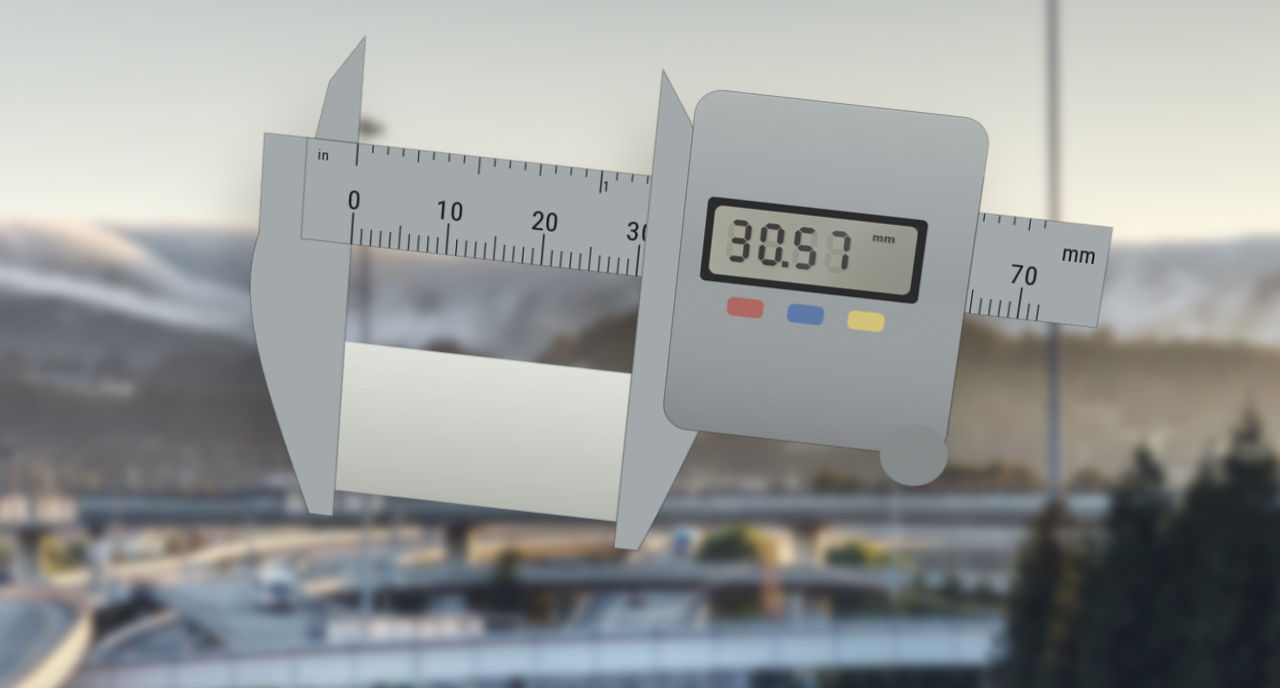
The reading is 30.57 (mm)
